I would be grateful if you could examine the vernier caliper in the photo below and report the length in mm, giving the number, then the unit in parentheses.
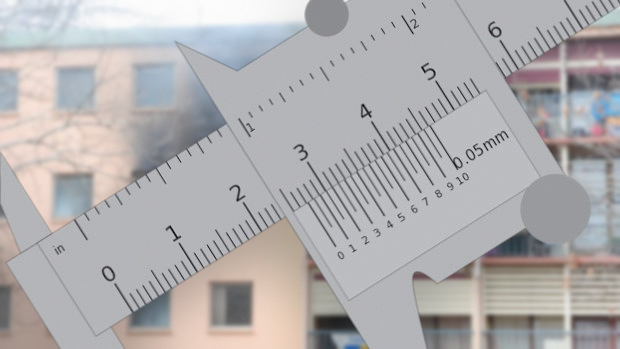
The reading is 27.2 (mm)
